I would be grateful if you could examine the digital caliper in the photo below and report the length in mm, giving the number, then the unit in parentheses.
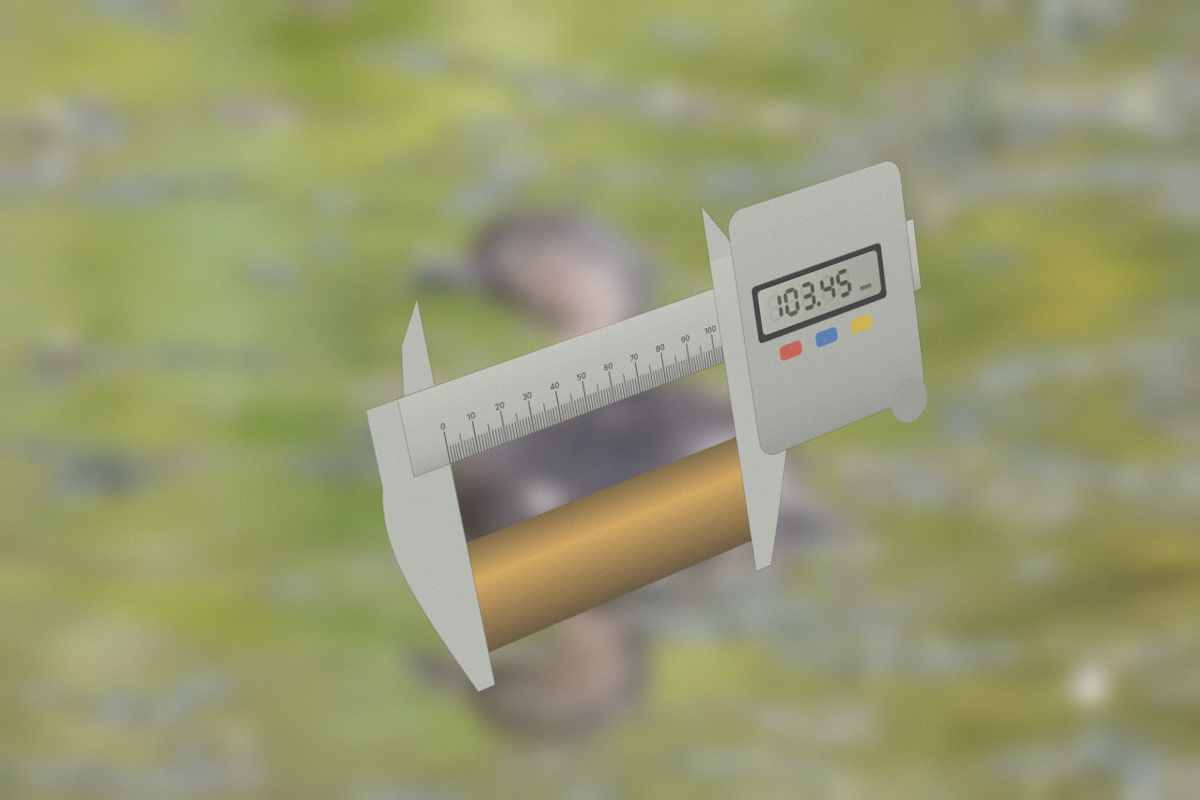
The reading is 103.45 (mm)
